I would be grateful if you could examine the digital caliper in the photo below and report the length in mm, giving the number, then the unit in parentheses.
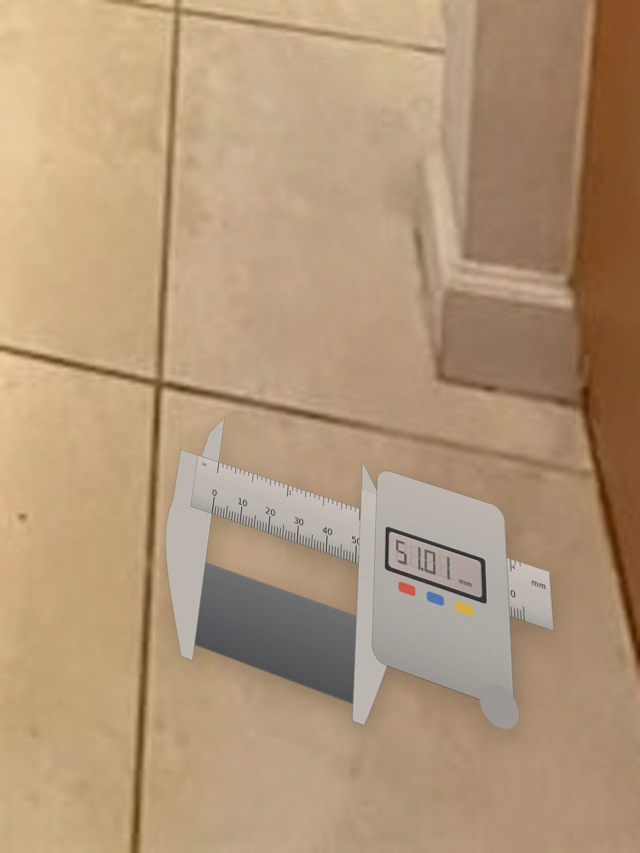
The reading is 51.01 (mm)
